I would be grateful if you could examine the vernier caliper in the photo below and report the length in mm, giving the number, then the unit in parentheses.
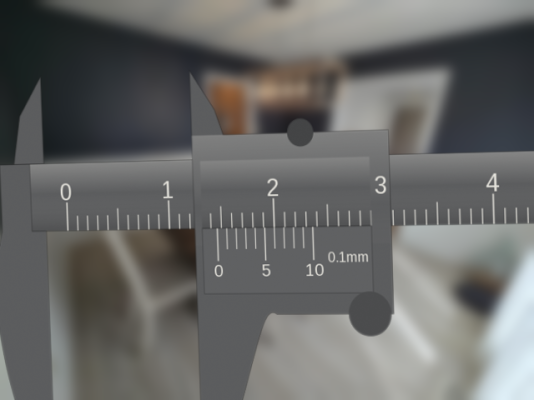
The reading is 14.6 (mm)
